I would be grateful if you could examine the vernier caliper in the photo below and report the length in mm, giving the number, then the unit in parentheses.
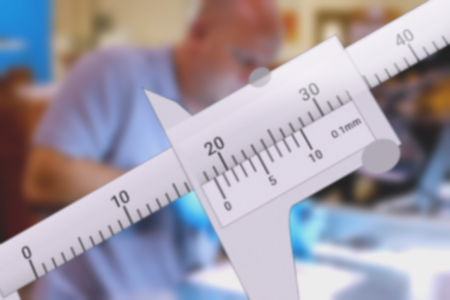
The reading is 18.6 (mm)
